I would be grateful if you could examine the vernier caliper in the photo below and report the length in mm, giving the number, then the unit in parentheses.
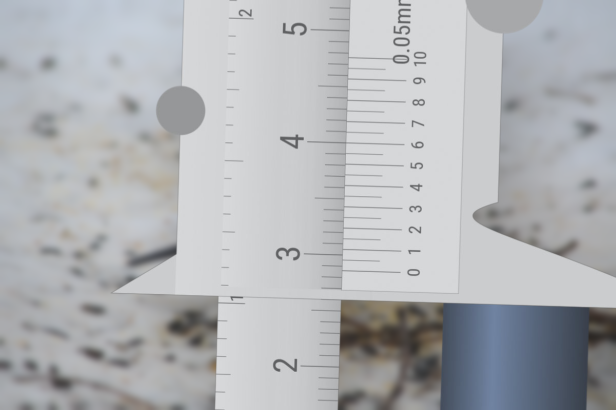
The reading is 28.6 (mm)
